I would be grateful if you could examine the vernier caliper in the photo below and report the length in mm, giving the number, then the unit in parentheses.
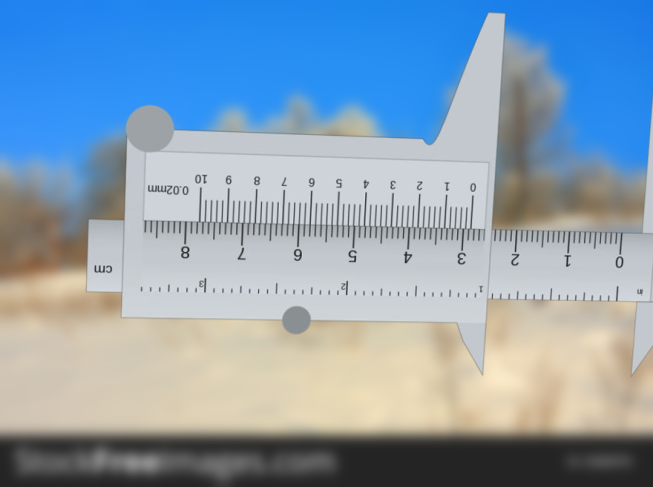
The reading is 28.6 (mm)
